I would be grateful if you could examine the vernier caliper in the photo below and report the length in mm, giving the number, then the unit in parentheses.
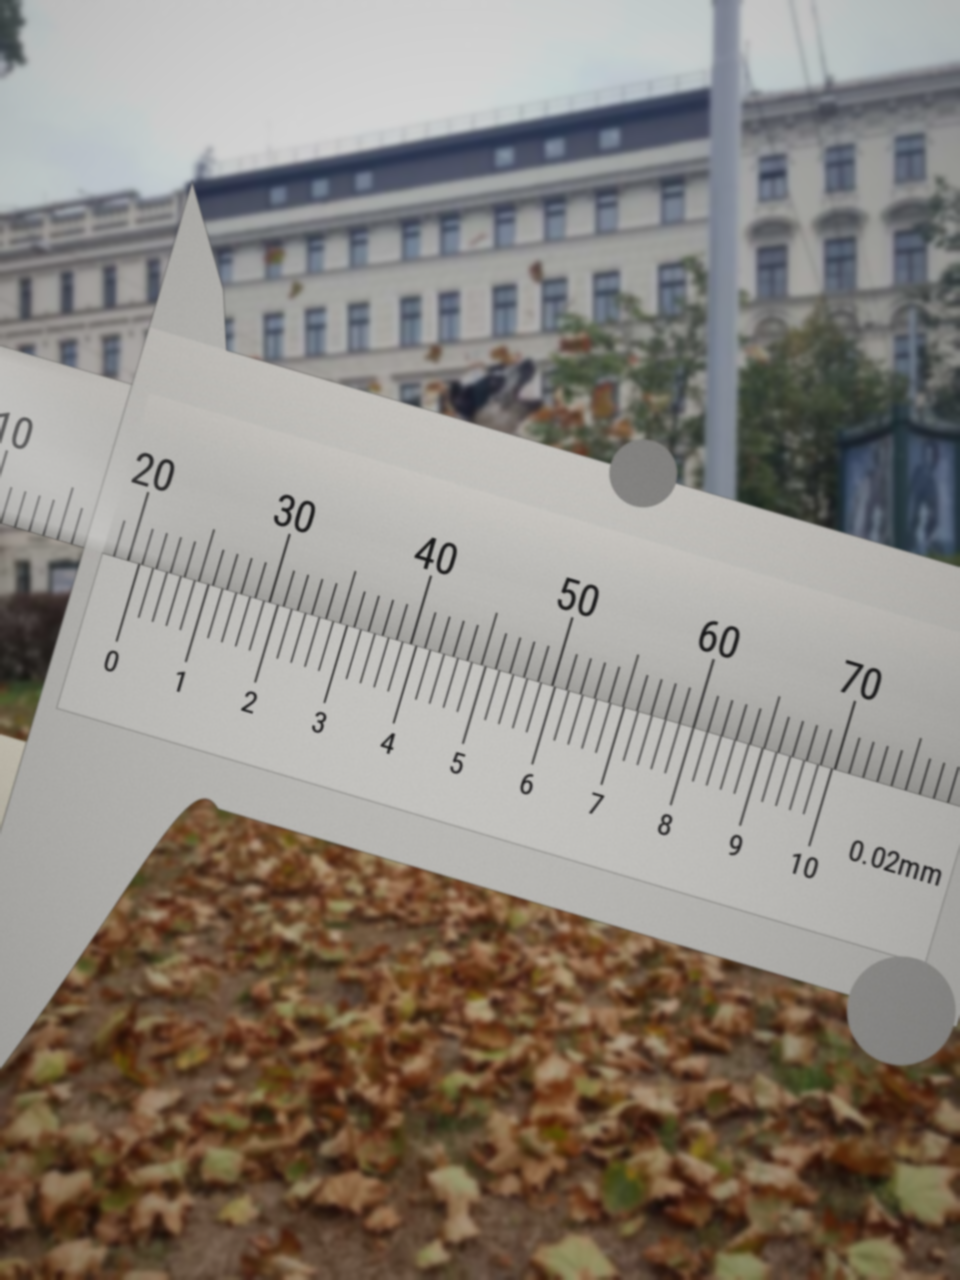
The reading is 20.8 (mm)
